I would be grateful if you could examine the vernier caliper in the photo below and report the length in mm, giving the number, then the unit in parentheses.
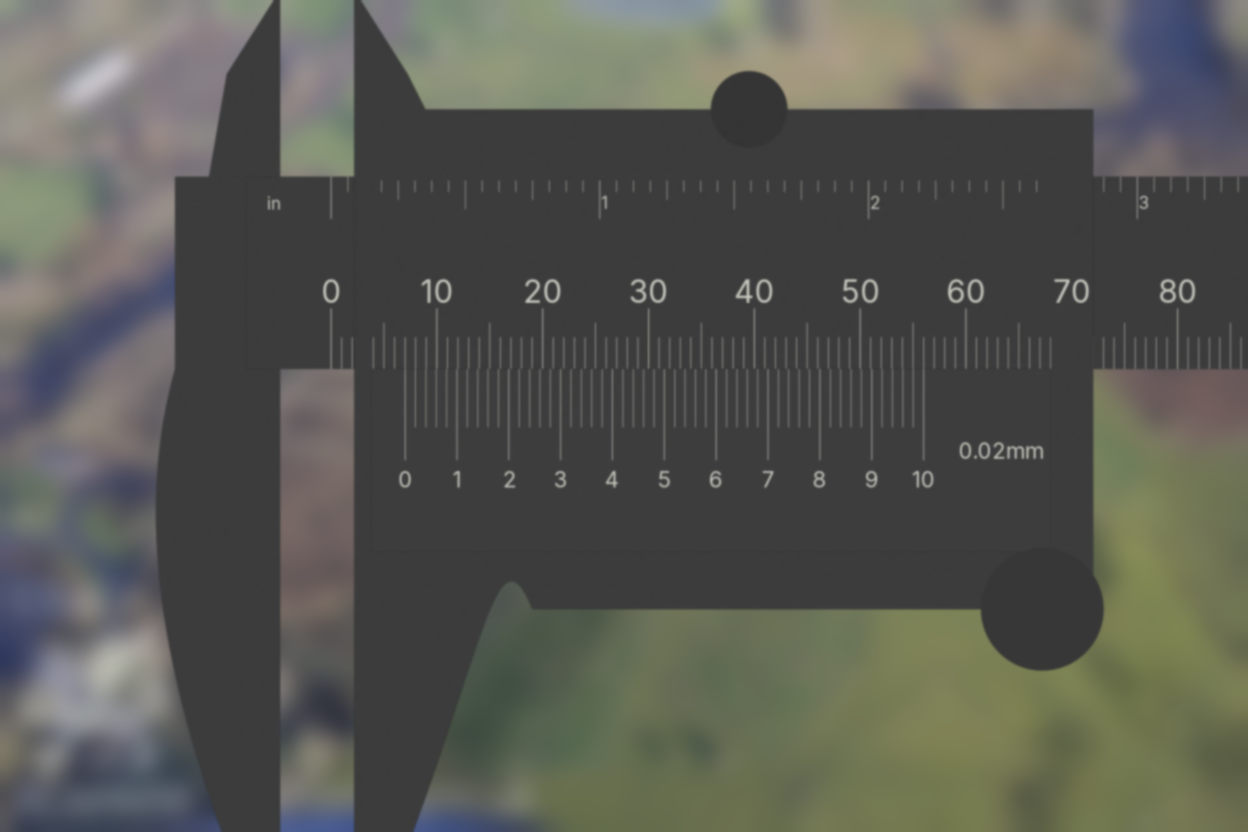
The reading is 7.0 (mm)
